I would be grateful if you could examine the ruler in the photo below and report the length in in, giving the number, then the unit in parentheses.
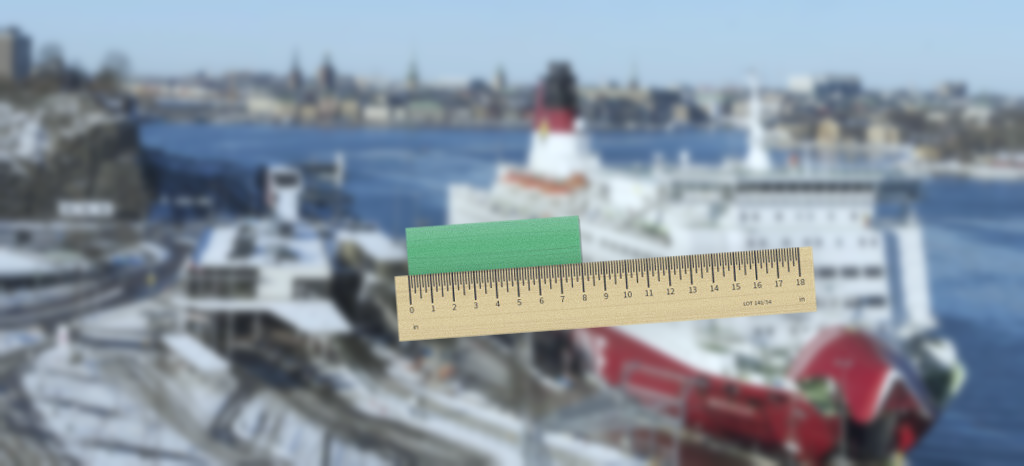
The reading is 8 (in)
